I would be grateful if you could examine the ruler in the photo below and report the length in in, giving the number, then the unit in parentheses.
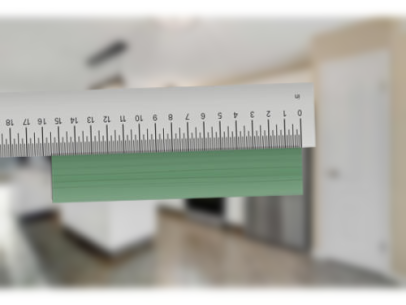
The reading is 15.5 (in)
